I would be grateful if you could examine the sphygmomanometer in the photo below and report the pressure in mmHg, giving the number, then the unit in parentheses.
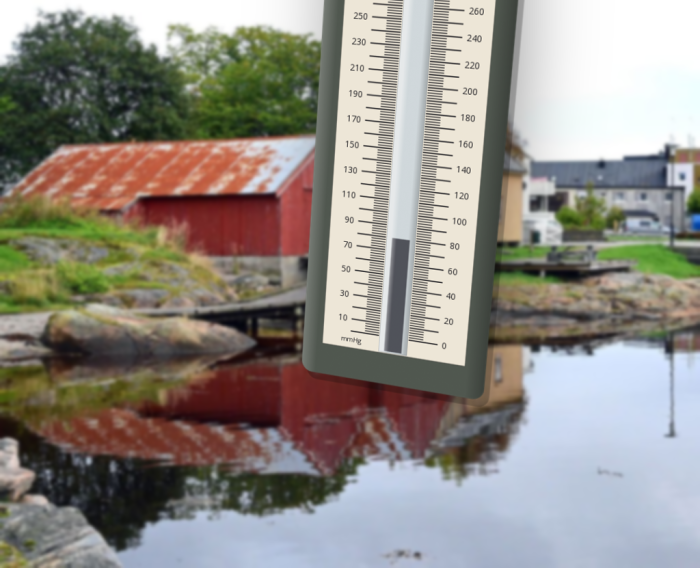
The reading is 80 (mmHg)
